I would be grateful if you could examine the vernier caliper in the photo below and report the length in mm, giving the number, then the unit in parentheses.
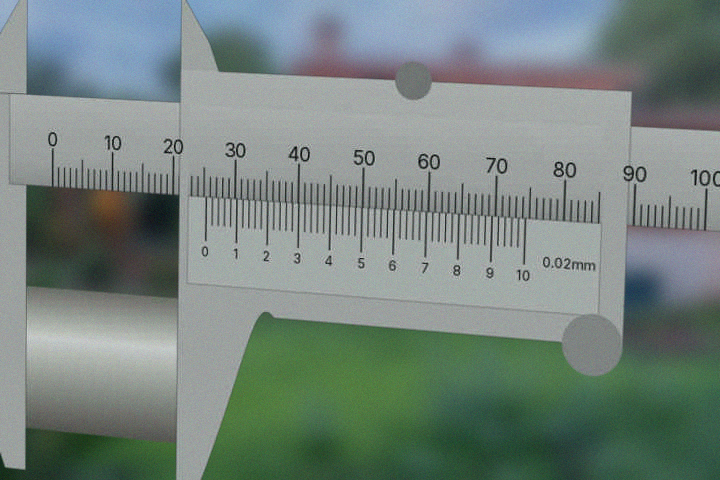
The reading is 25.4 (mm)
